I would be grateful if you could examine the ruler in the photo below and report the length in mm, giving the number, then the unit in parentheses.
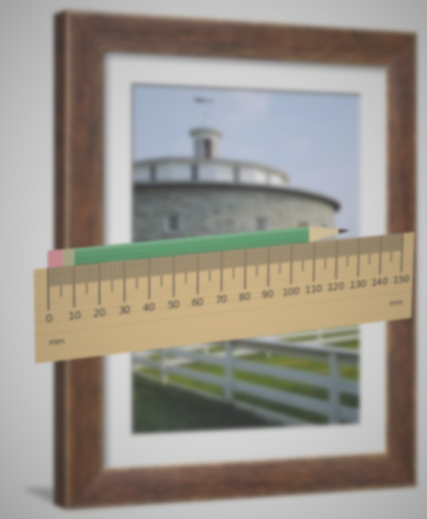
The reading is 125 (mm)
